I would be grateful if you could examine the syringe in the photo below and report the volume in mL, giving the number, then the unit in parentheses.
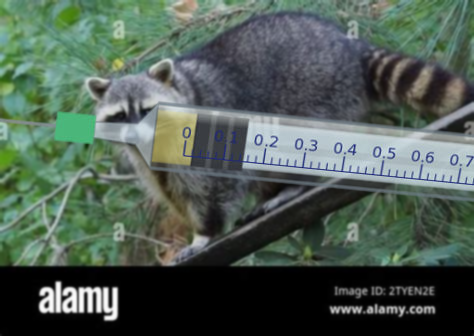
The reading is 0.02 (mL)
